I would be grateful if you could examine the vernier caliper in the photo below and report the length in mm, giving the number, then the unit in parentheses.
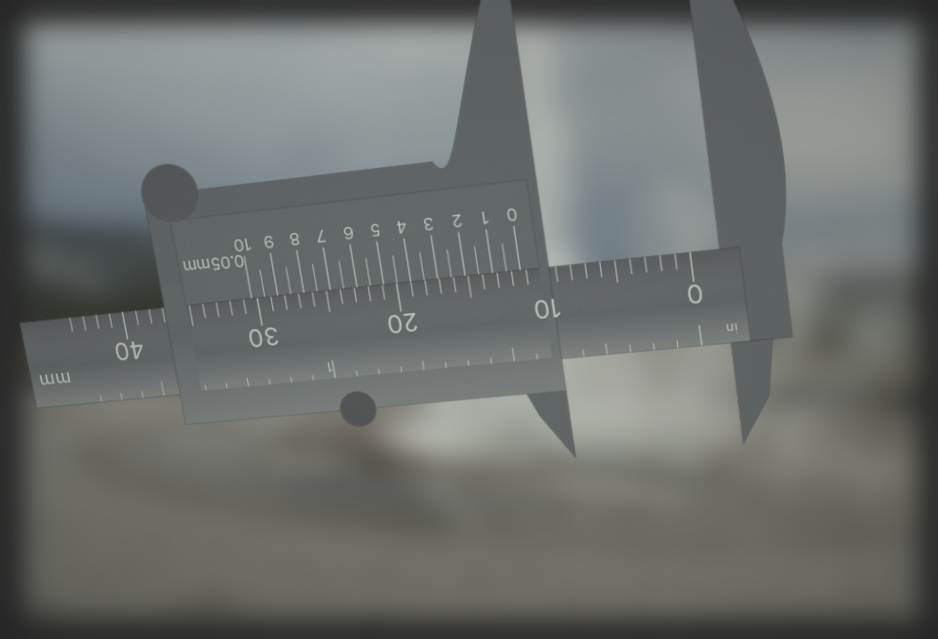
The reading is 11.4 (mm)
